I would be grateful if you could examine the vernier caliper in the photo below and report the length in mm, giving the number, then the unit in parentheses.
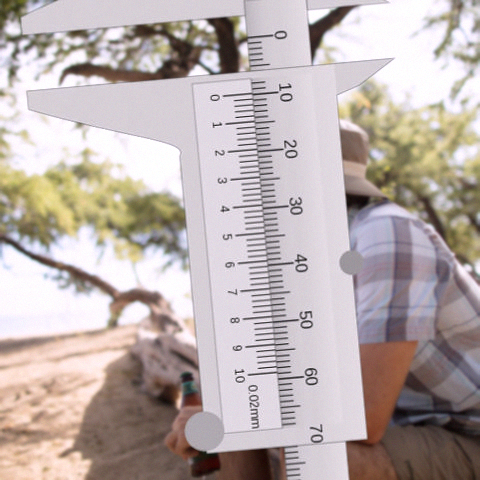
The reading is 9.8 (mm)
